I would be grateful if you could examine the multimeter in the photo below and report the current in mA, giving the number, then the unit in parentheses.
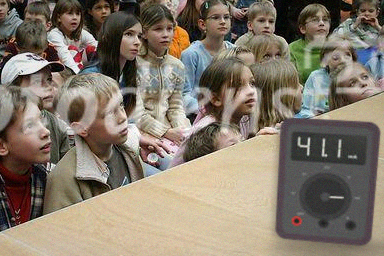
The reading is 41.1 (mA)
